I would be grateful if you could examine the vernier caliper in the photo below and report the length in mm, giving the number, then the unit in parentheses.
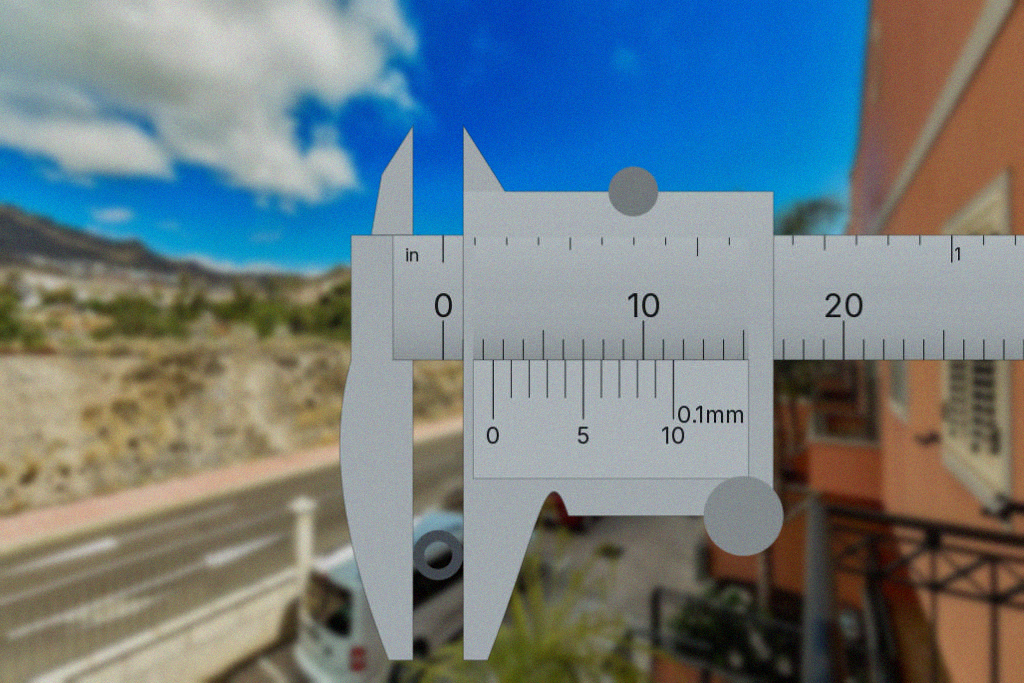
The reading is 2.5 (mm)
